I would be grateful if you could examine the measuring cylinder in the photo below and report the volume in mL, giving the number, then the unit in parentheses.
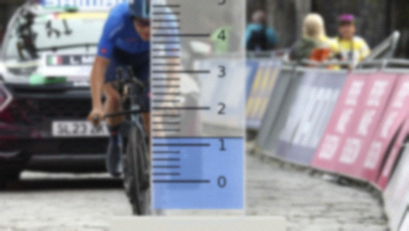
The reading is 1.2 (mL)
